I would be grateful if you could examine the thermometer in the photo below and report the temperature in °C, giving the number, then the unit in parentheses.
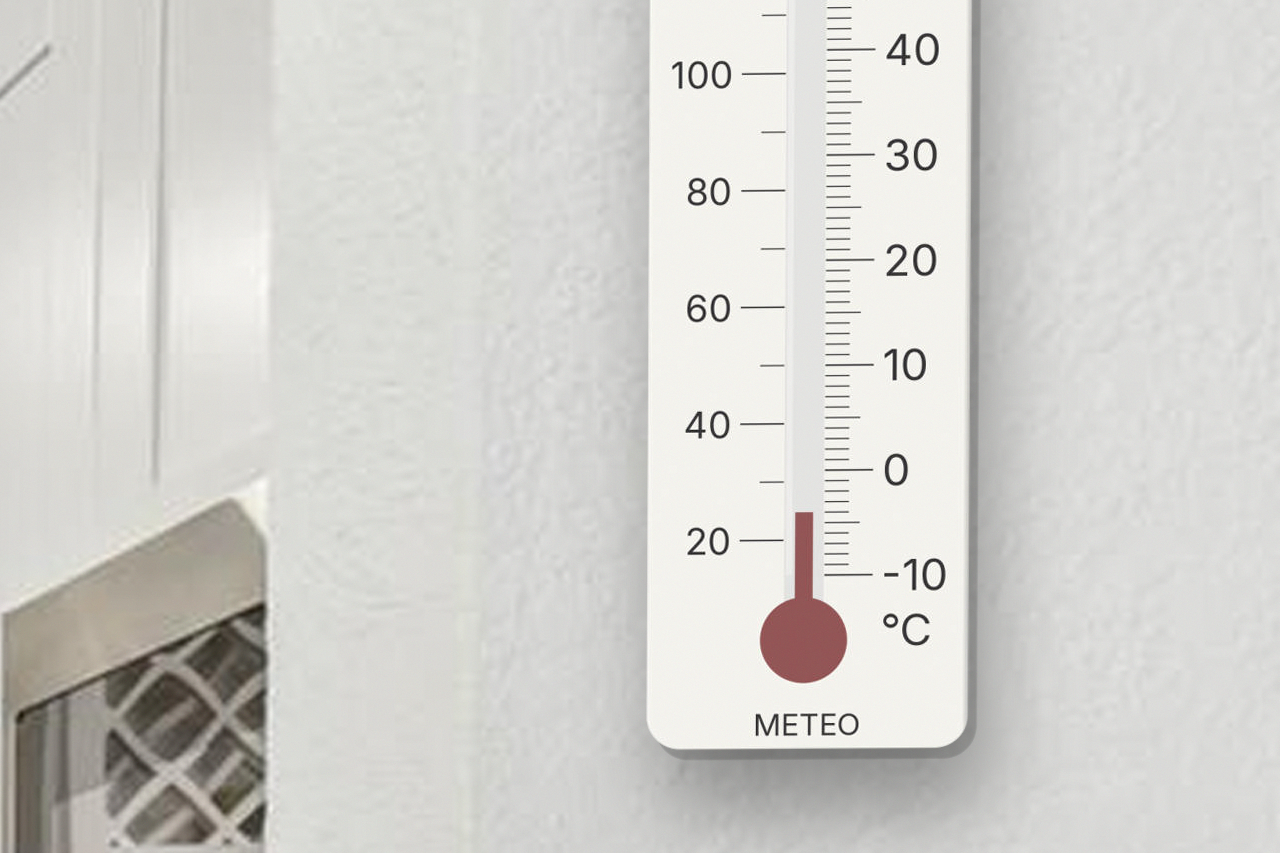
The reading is -4 (°C)
